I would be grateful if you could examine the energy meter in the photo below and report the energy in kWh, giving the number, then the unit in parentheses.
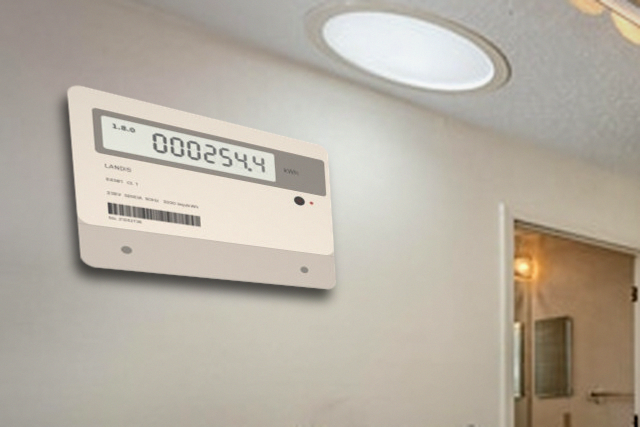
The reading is 254.4 (kWh)
